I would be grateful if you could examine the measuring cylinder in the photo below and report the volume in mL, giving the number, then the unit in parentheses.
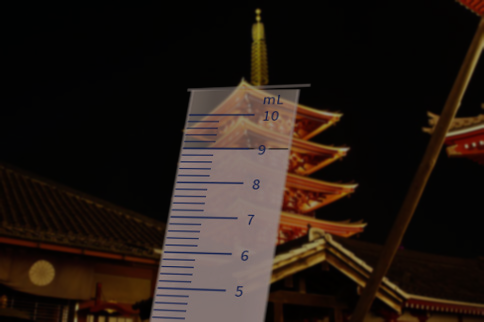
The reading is 9 (mL)
